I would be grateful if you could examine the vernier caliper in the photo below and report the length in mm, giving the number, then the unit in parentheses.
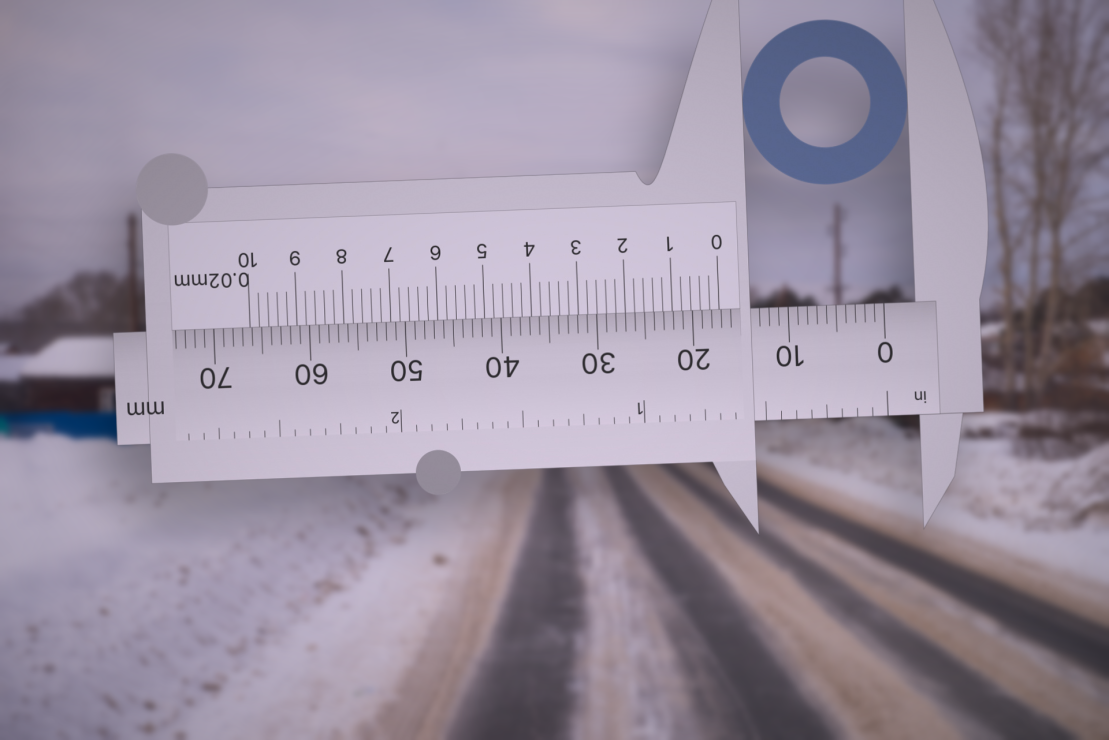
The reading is 17.2 (mm)
